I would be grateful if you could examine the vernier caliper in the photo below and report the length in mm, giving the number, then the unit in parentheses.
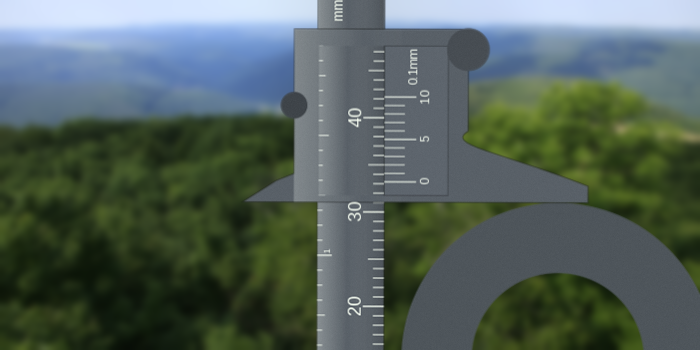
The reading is 33.2 (mm)
